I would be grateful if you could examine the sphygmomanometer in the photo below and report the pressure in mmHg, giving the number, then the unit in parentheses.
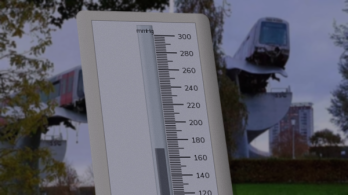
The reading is 170 (mmHg)
